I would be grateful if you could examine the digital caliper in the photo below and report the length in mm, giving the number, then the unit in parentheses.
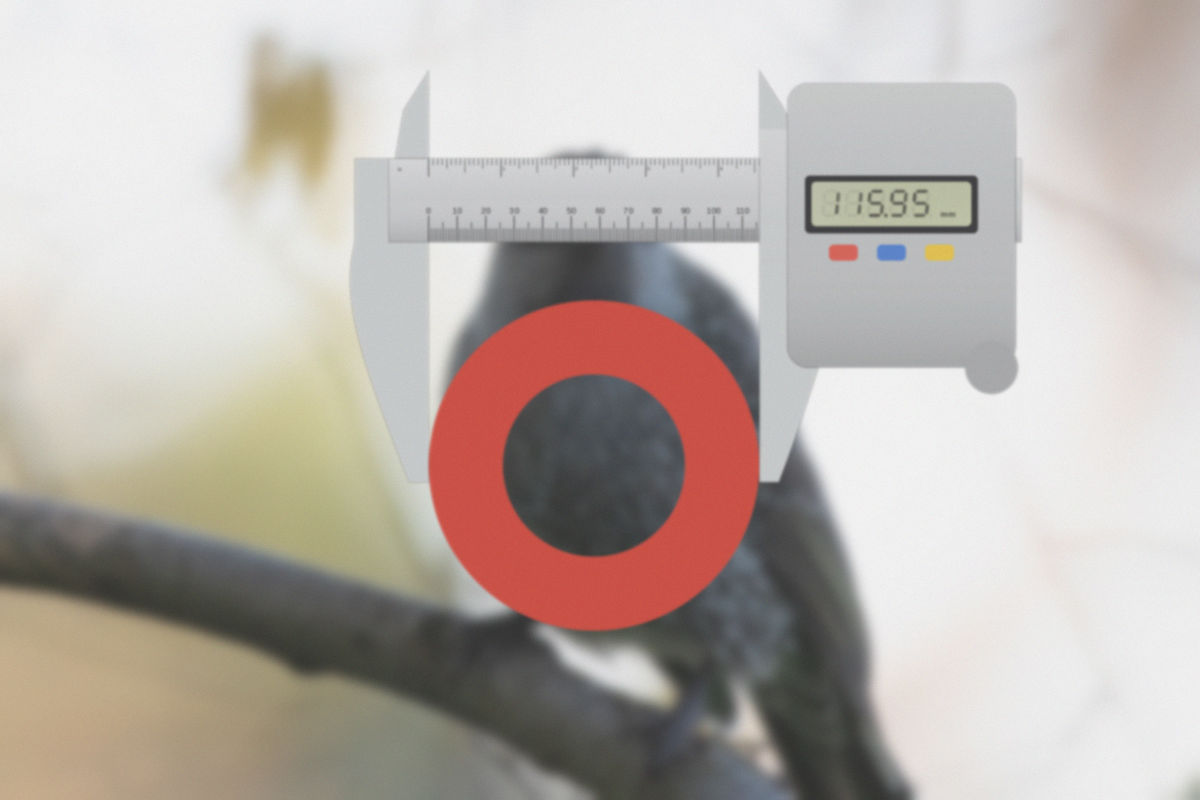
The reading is 115.95 (mm)
